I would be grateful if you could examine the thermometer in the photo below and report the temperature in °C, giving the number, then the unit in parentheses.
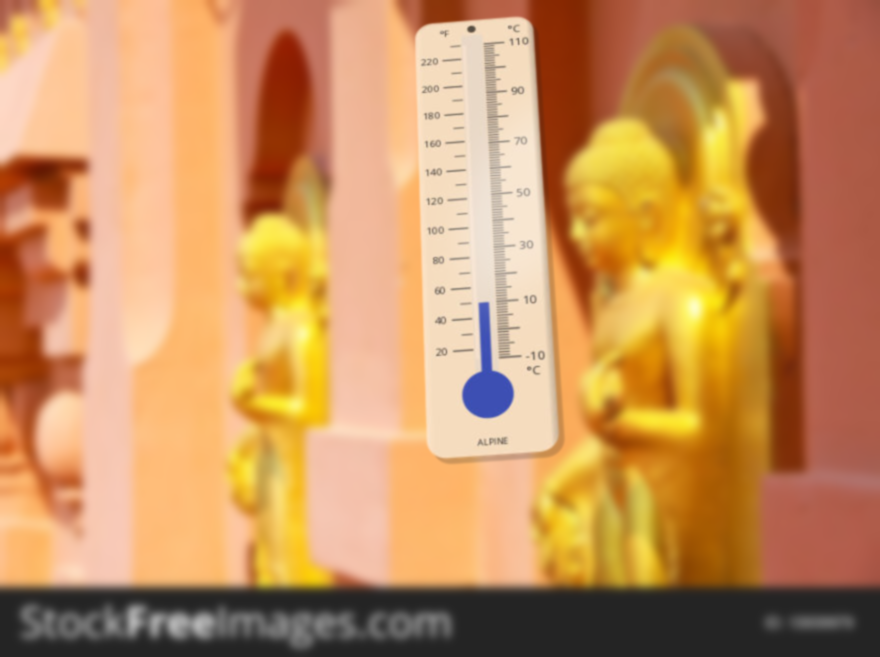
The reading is 10 (°C)
